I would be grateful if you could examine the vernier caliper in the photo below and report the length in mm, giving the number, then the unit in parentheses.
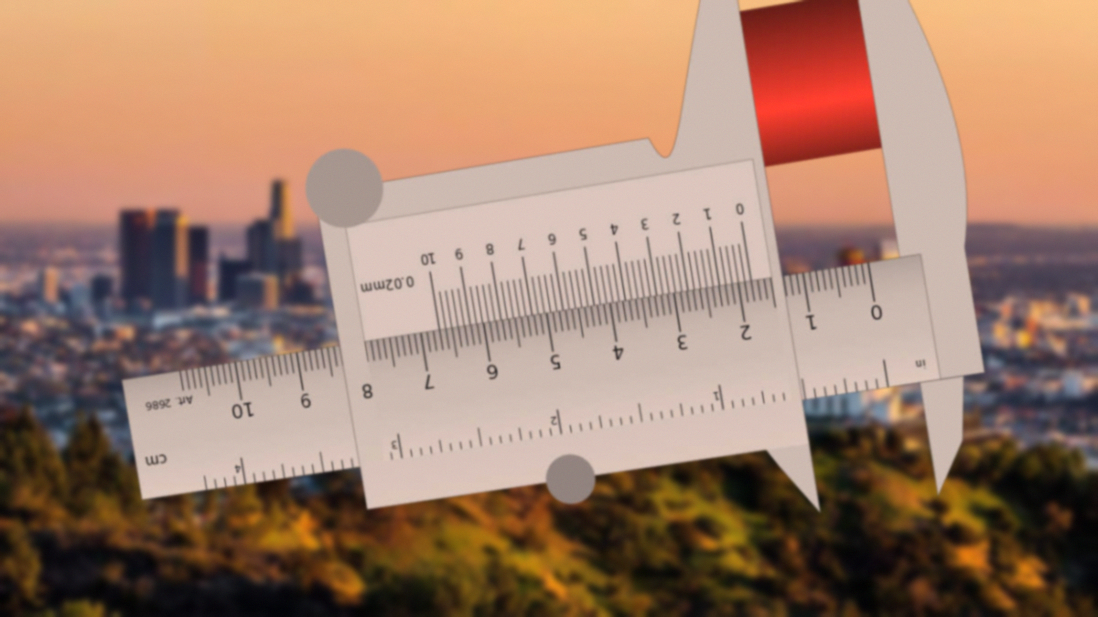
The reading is 18.0 (mm)
